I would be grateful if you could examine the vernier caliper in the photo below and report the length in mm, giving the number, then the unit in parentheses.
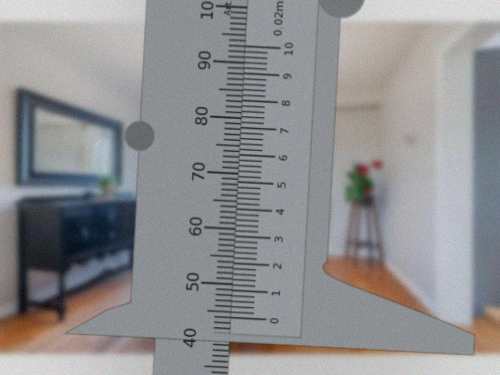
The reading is 44.0 (mm)
